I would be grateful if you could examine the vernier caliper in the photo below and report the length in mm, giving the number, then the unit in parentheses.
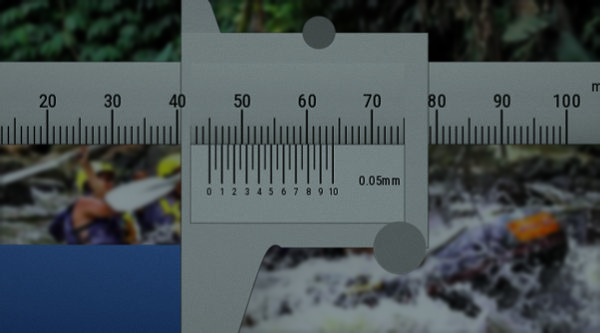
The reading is 45.0 (mm)
